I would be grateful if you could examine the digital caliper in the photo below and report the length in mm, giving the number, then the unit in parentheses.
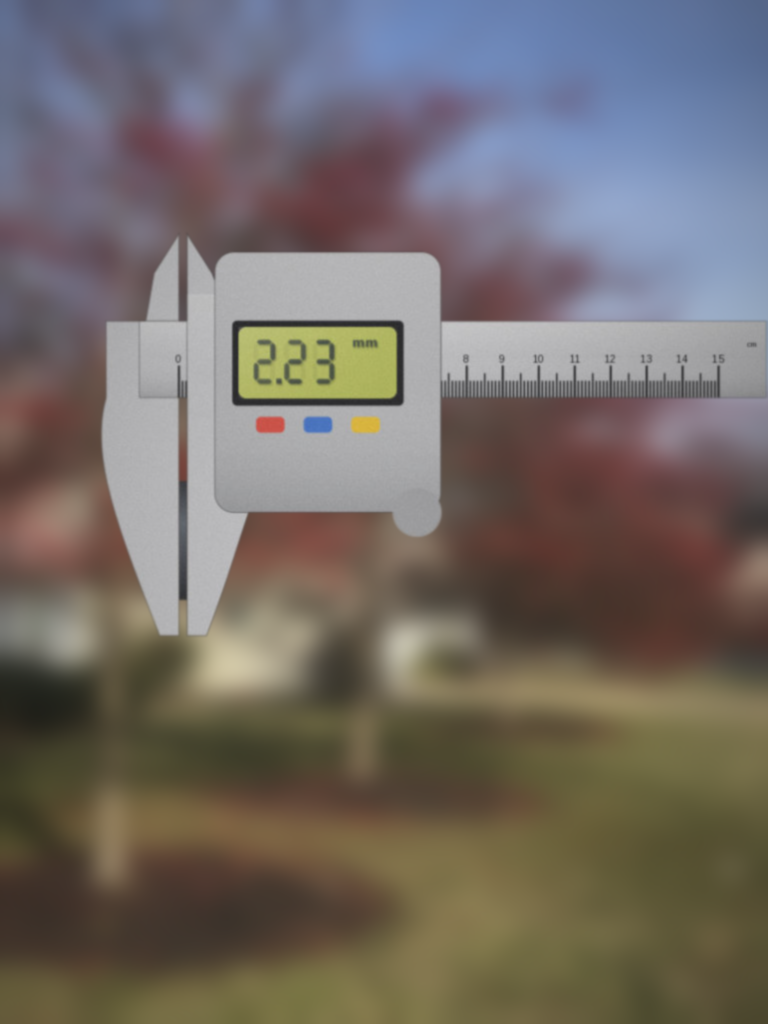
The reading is 2.23 (mm)
